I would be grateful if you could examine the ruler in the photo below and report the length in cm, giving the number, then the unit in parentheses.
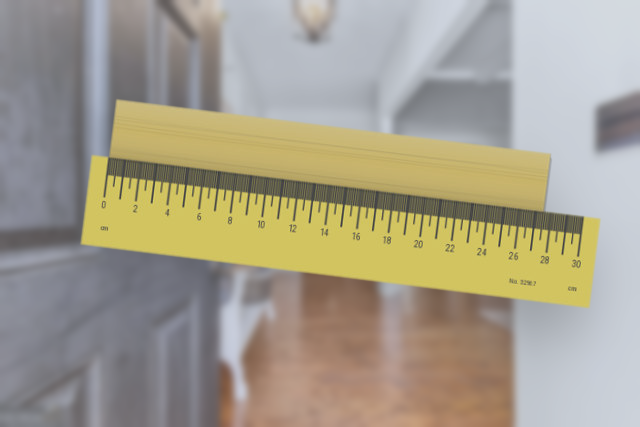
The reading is 27.5 (cm)
